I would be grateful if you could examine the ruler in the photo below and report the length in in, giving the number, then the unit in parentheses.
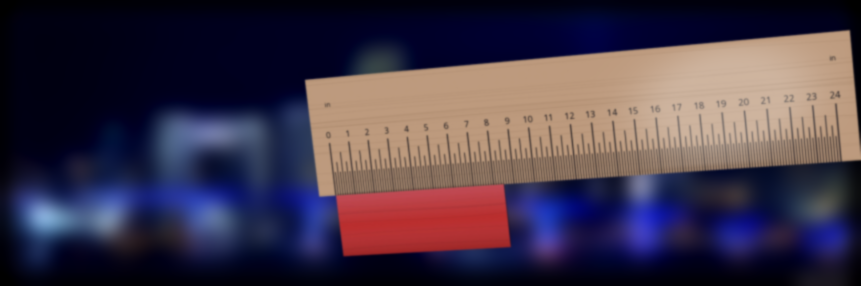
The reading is 8.5 (in)
